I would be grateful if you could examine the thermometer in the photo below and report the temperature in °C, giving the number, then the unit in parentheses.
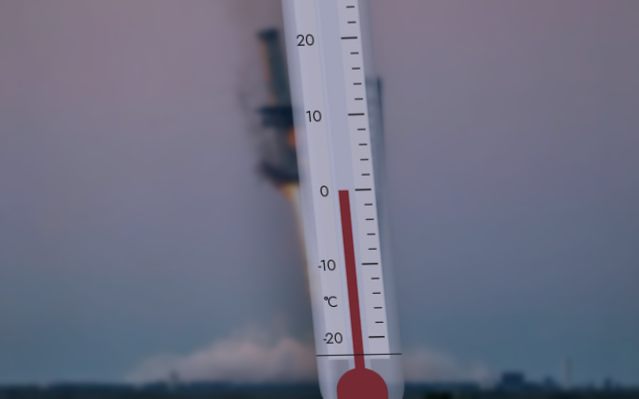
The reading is 0 (°C)
